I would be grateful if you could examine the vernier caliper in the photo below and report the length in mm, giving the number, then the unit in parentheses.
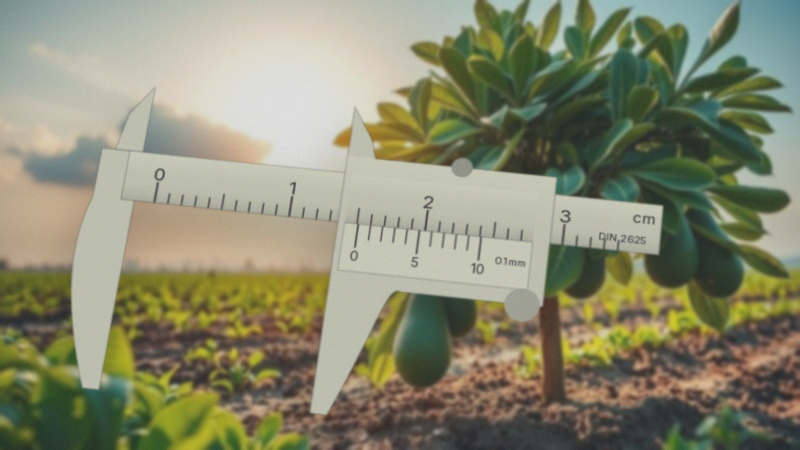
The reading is 15.1 (mm)
